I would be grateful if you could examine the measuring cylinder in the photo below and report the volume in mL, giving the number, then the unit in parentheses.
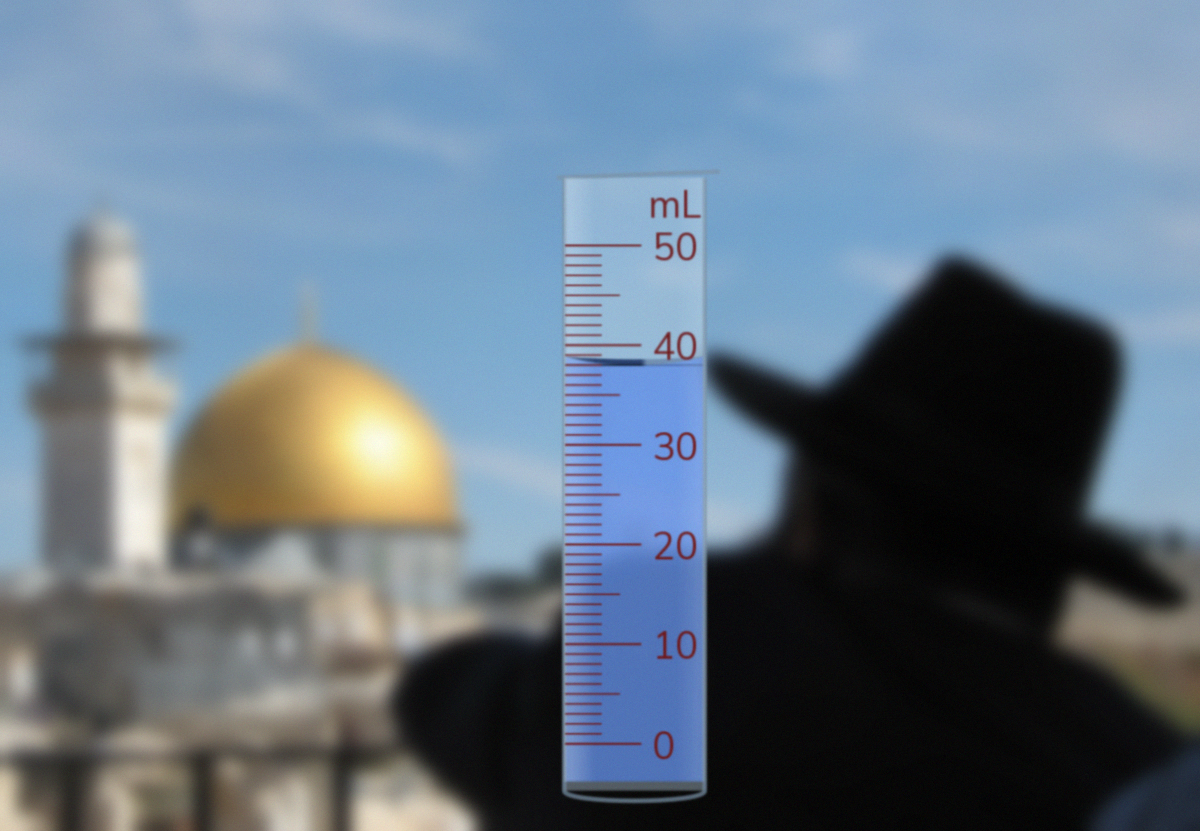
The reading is 38 (mL)
